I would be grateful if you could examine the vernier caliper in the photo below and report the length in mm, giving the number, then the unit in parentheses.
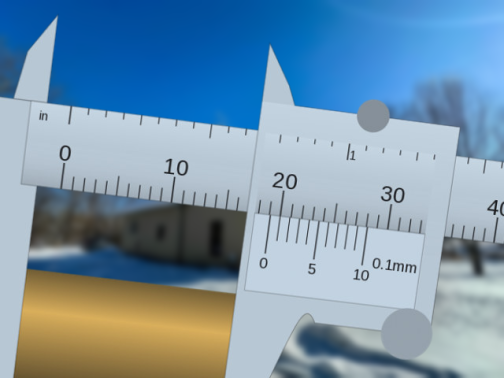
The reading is 19.1 (mm)
